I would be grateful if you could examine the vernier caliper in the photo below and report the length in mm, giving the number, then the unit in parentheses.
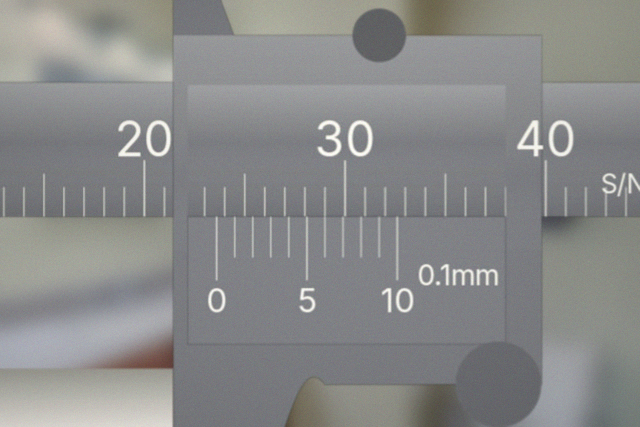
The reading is 23.6 (mm)
